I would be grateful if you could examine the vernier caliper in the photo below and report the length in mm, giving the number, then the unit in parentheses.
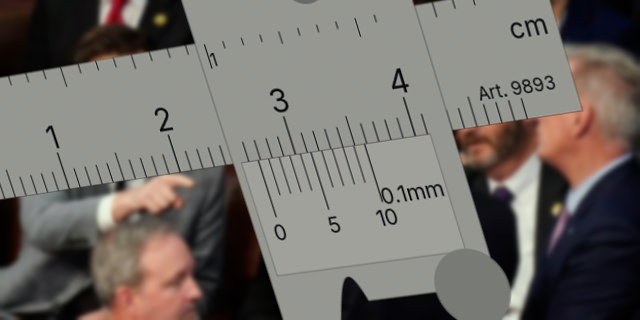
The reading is 26.8 (mm)
